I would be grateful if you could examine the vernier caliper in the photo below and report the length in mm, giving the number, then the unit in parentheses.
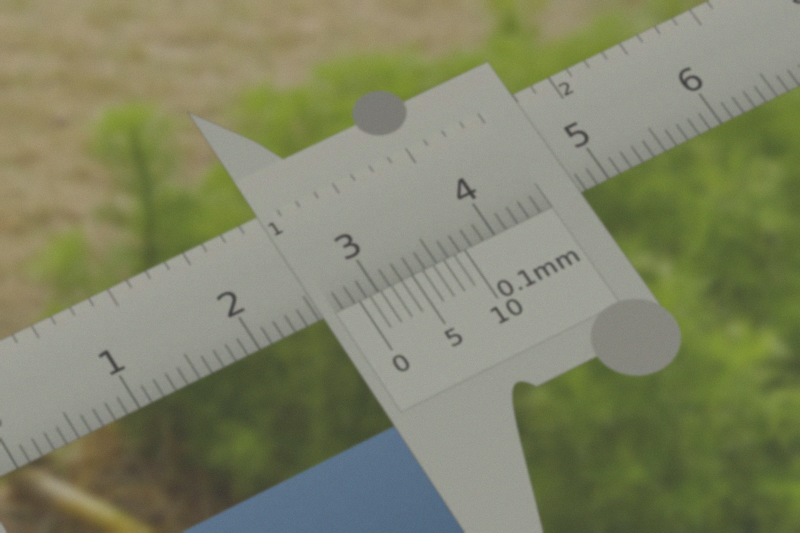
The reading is 28.4 (mm)
